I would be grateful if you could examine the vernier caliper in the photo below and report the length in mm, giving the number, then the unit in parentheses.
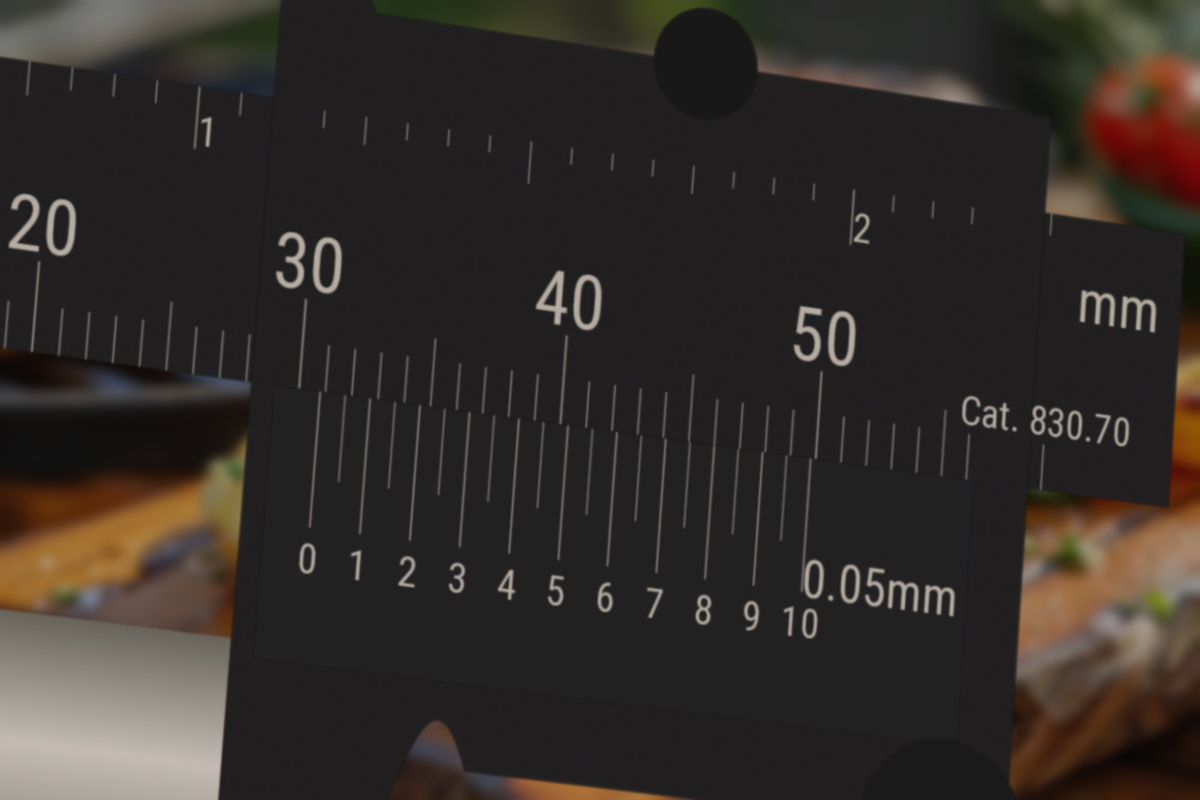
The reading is 30.8 (mm)
